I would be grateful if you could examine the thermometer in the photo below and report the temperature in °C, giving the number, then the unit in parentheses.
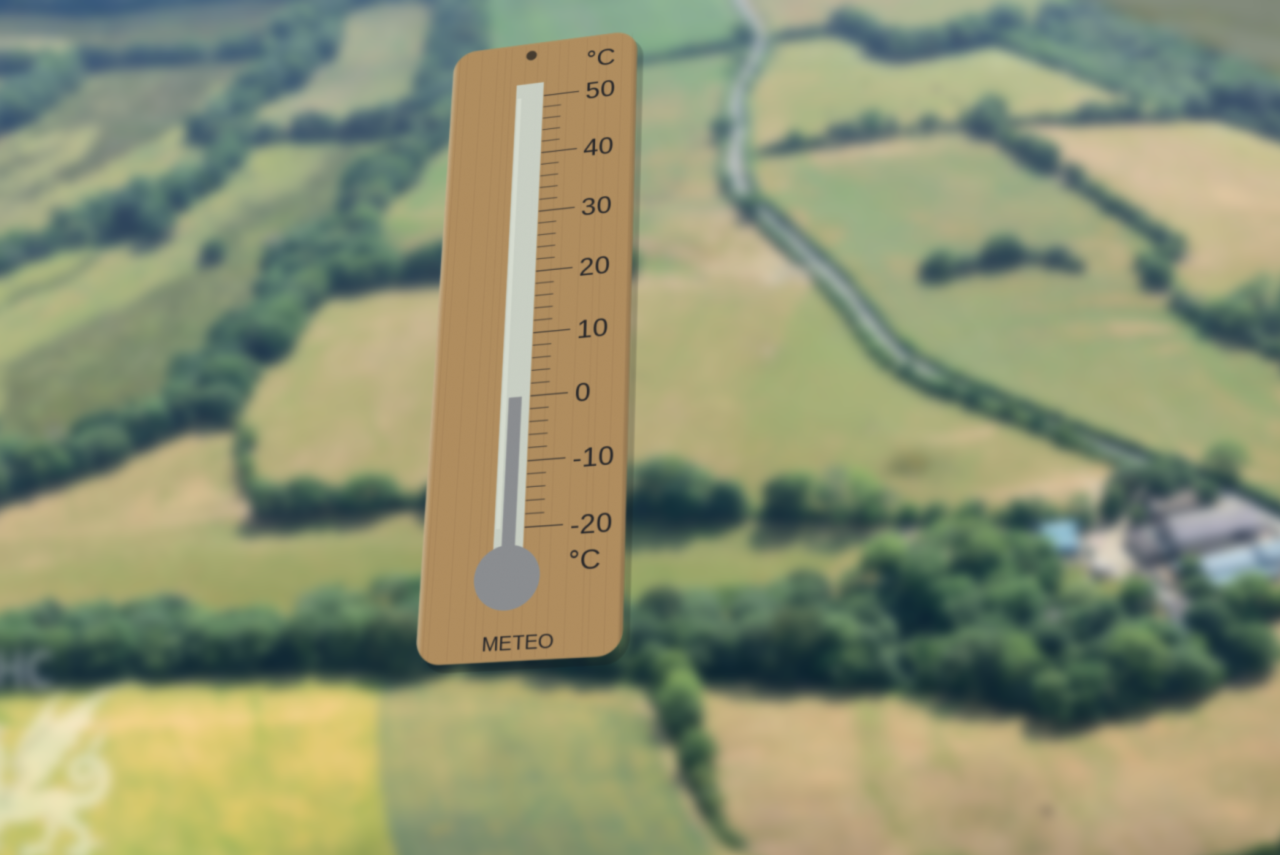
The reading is 0 (°C)
